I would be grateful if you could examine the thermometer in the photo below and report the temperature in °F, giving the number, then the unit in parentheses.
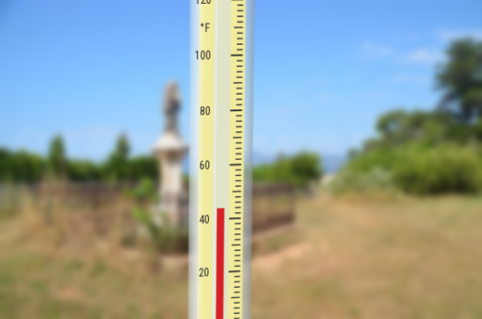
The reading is 44 (°F)
